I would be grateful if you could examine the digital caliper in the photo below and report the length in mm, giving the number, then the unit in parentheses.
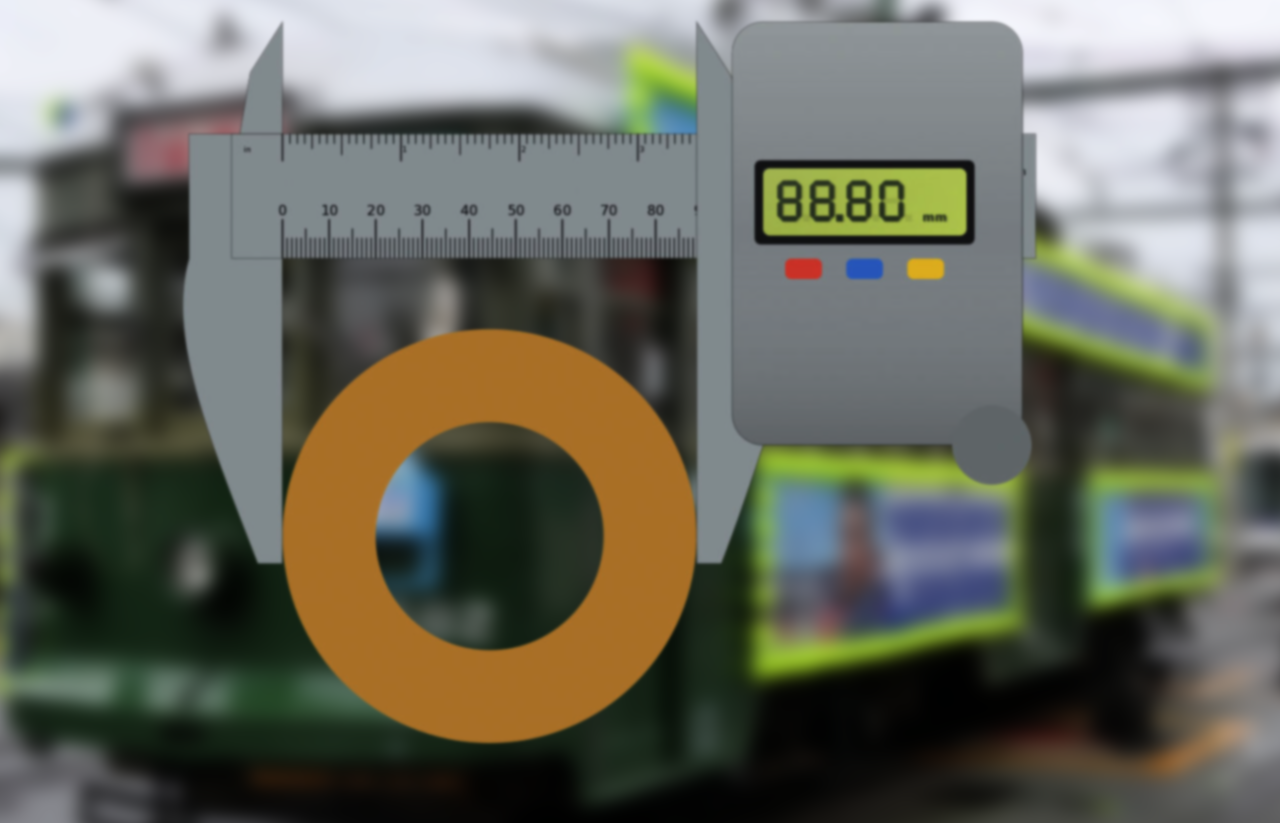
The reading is 88.80 (mm)
